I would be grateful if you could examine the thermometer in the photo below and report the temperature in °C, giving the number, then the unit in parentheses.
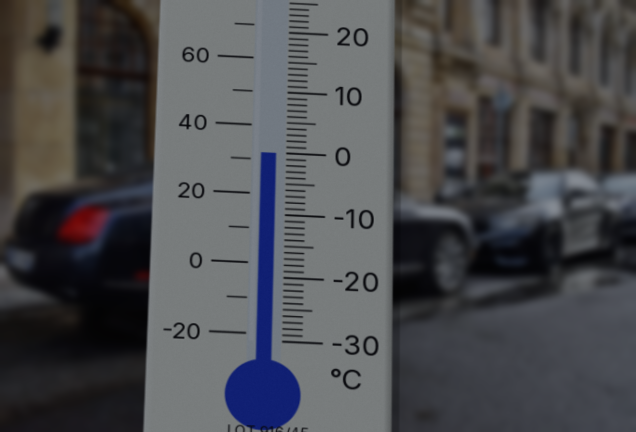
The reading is 0 (°C)
